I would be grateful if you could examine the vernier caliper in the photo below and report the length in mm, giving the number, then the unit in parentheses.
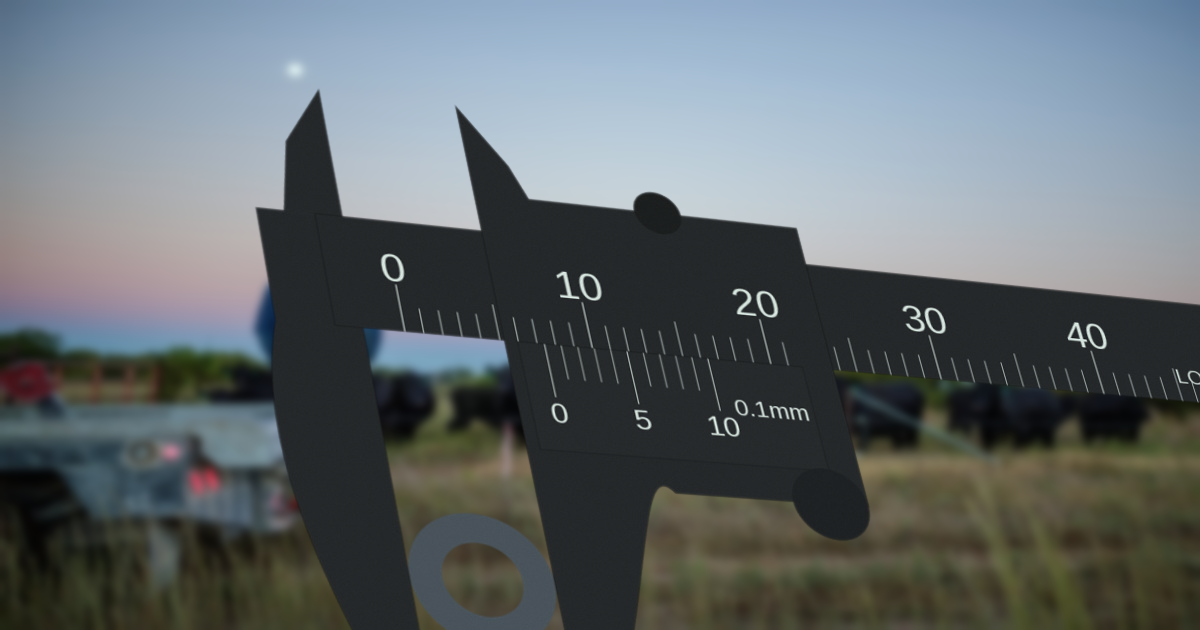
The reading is 7.4 (mm)
